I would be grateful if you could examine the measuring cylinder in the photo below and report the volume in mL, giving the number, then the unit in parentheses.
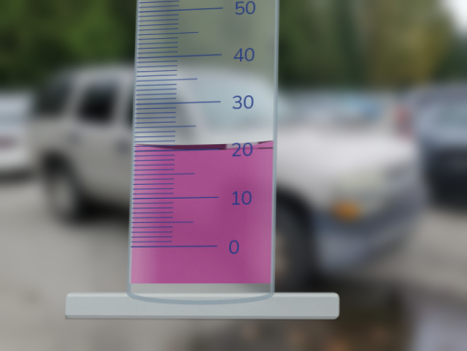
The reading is 20 (mL)
